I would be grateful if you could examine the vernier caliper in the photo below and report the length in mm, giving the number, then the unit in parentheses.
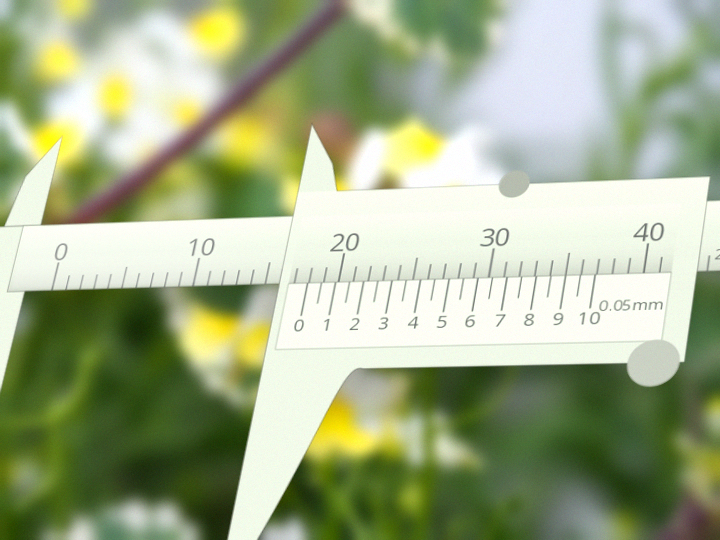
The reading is 17.9 (mm)
